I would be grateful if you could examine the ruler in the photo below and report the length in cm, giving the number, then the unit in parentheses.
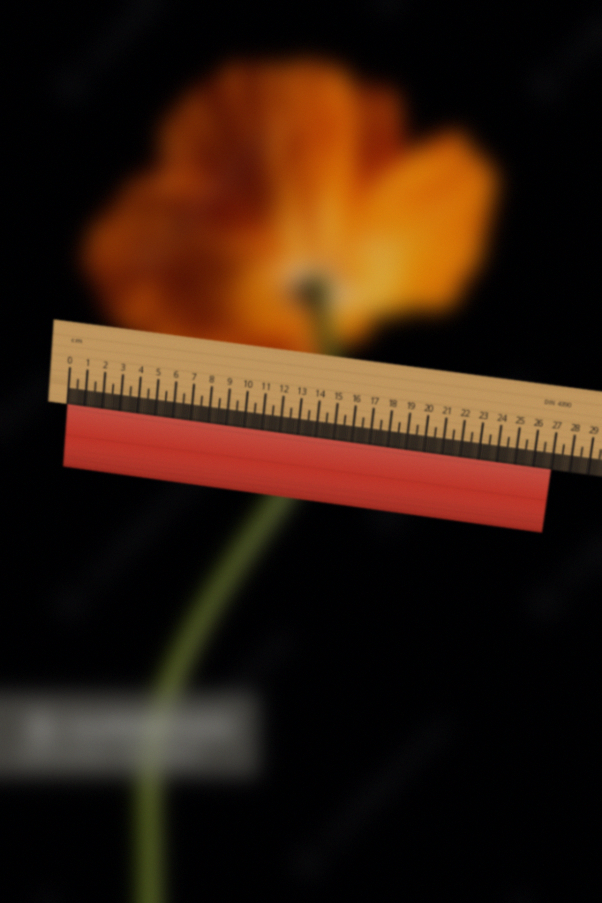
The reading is 27 (cm)
